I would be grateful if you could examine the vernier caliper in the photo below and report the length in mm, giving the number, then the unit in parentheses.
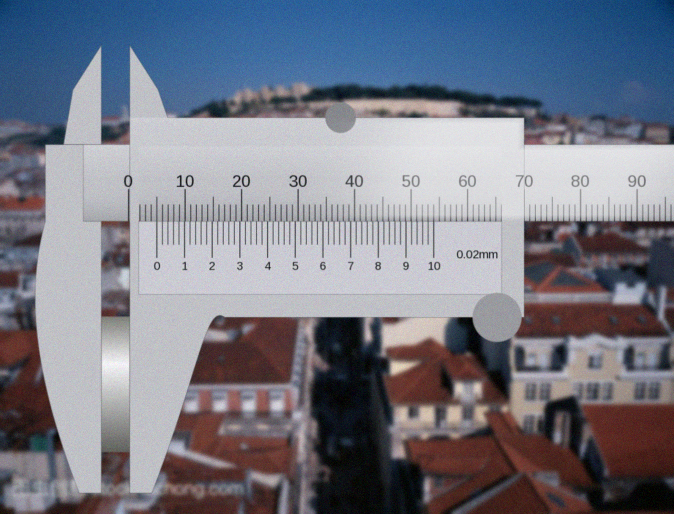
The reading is 5.0 (mm)
